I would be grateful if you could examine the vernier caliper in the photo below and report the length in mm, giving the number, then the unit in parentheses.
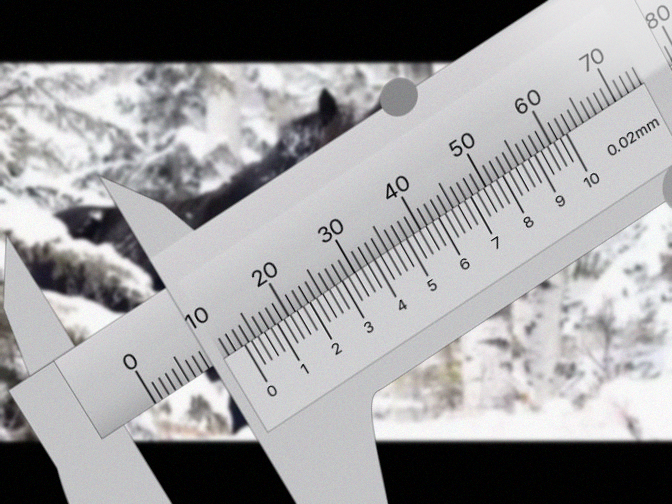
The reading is 13.4 (mm)
